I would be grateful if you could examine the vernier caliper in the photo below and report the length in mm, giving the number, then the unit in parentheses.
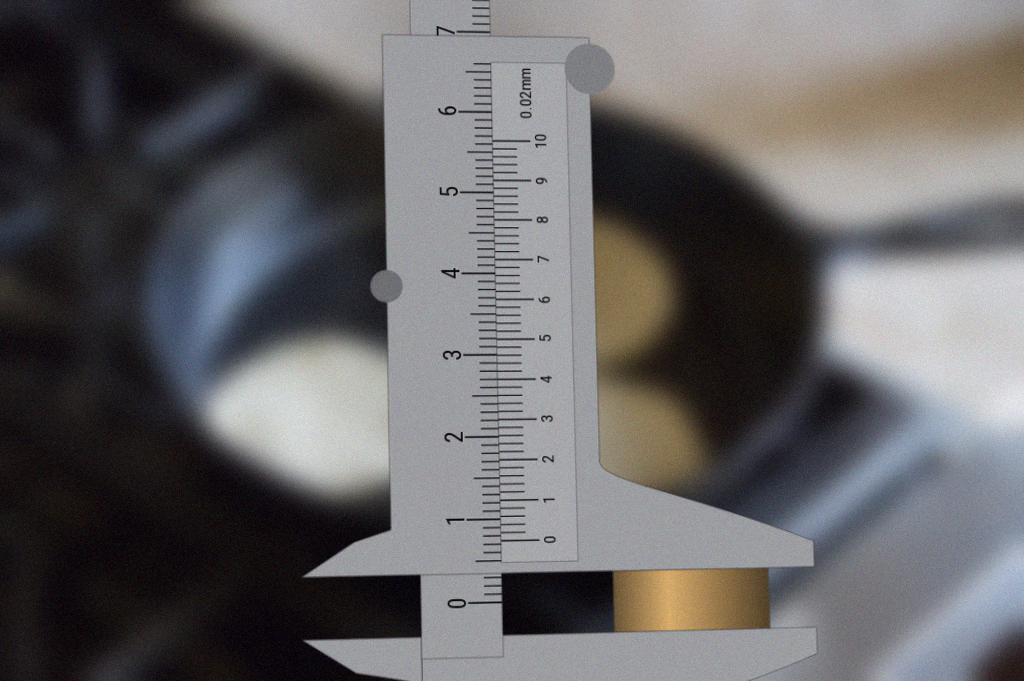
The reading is 7.4 (mm)
